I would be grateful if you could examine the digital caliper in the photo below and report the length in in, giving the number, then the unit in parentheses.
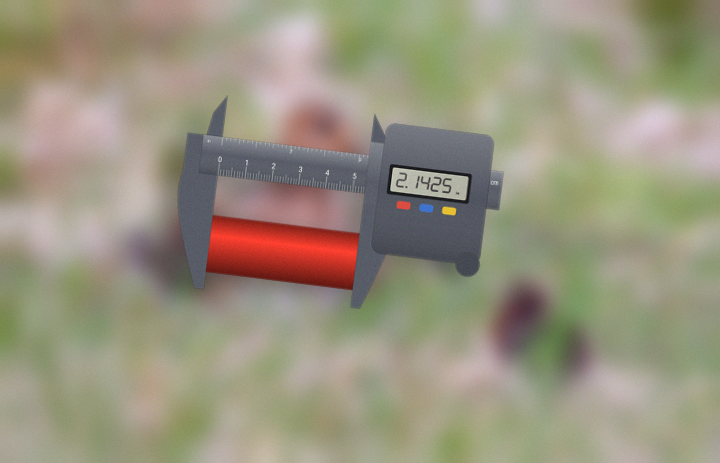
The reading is 2.1425 (in)
